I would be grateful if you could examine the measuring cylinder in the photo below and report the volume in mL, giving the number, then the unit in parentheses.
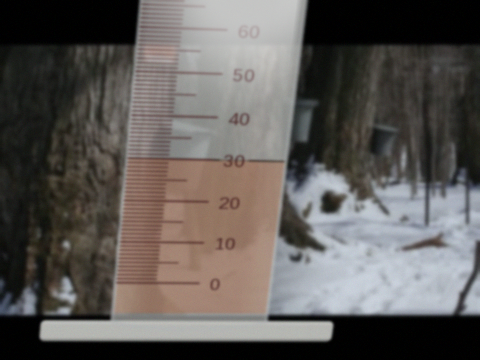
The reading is 30 (mL)
